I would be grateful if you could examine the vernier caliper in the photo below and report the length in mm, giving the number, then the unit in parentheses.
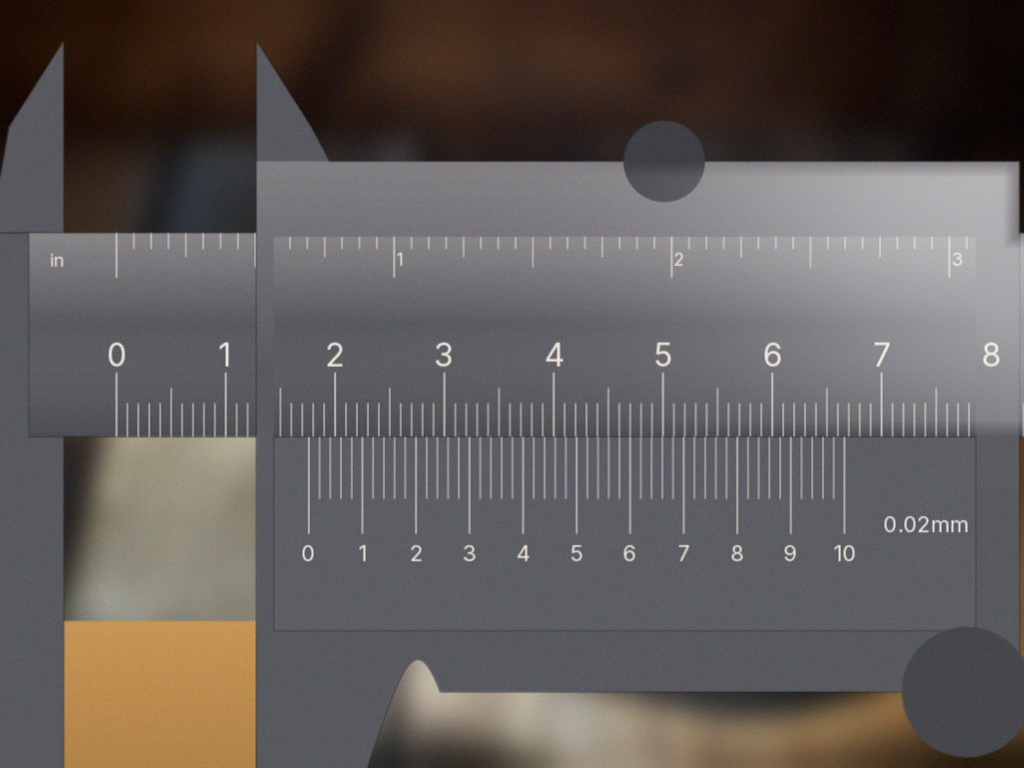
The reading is 17.6 (mm)
